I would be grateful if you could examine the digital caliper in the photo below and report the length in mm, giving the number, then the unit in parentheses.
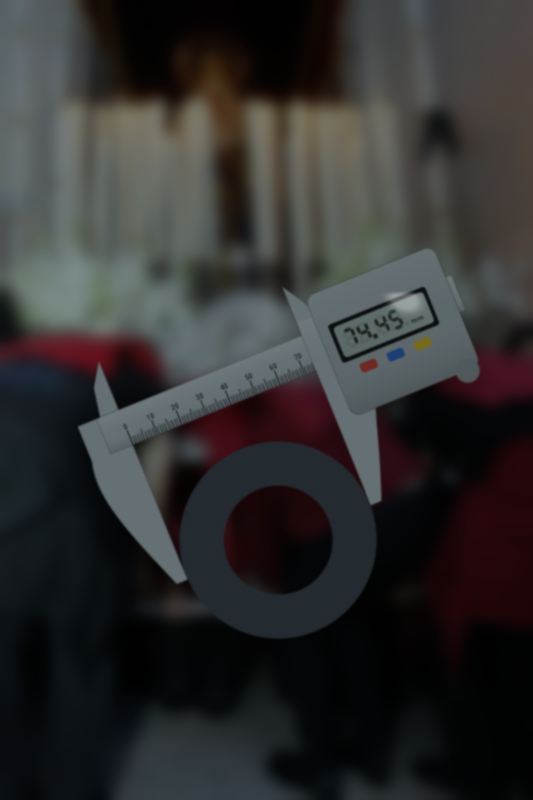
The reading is 74.45 (mm)
